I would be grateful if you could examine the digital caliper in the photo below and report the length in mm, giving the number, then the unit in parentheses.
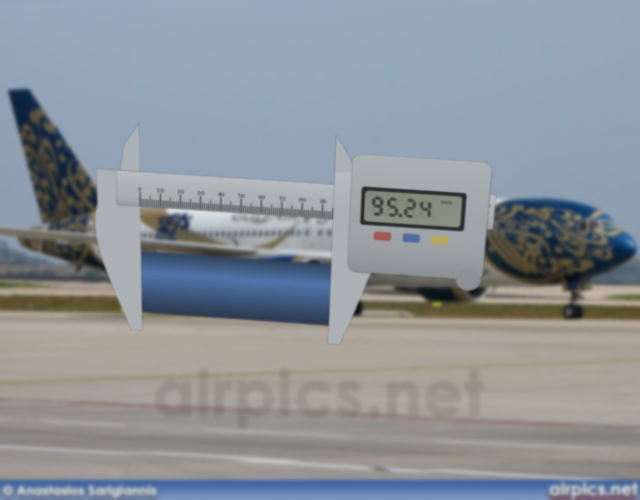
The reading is 95.24 (mm)
